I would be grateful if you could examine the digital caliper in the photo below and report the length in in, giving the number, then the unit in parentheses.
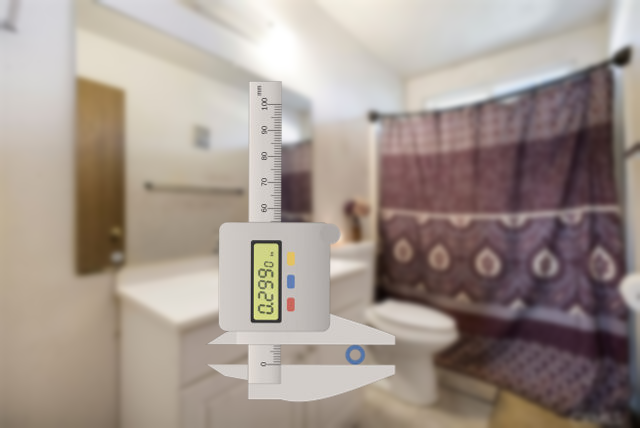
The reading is 0.2990 (in)
